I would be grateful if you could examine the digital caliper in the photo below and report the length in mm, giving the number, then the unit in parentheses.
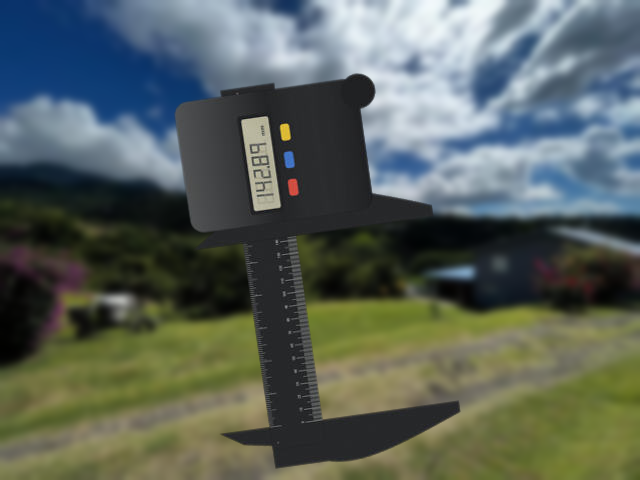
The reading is 142.89 (mm)
